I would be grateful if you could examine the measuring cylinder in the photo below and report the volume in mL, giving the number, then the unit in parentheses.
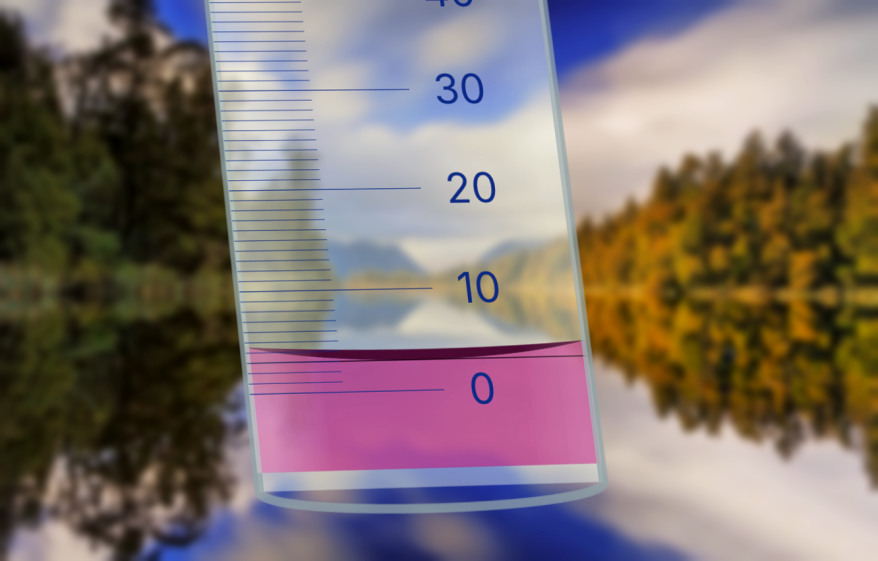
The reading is 3 (mL)
